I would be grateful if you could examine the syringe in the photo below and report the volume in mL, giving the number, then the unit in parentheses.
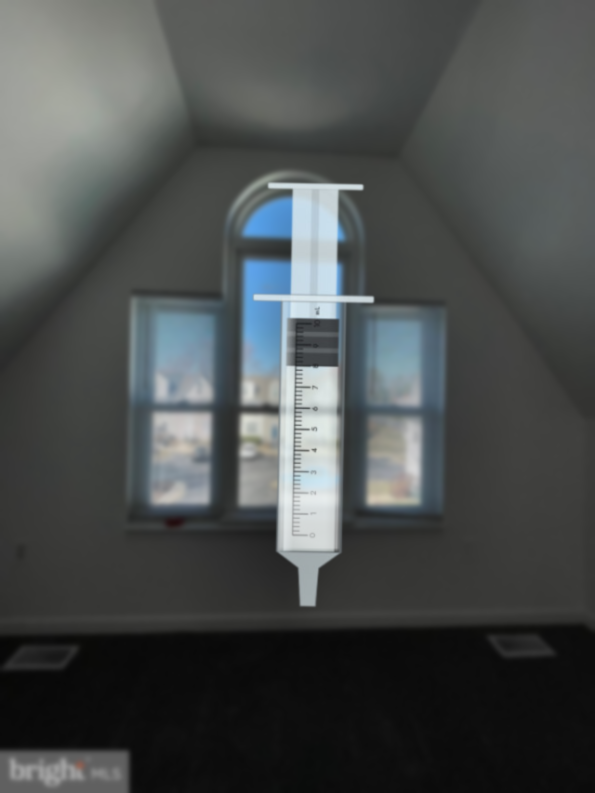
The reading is 8 (mL)
